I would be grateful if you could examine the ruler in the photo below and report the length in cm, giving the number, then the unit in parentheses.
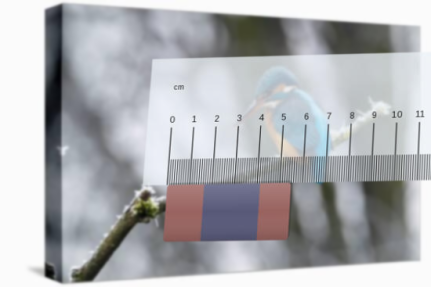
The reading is 5.5 (cm)
